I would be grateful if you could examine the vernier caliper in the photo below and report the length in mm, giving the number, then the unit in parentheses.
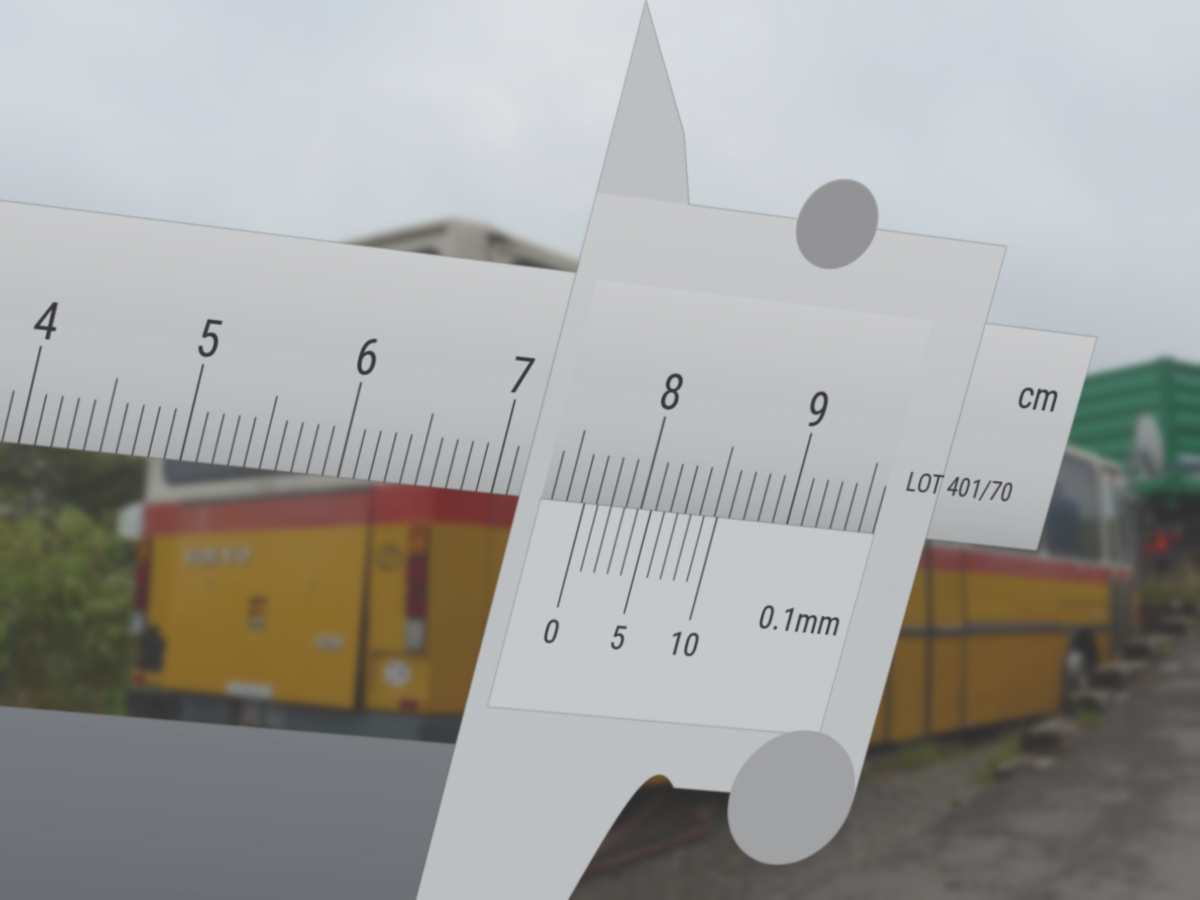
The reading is 76.2 (mm)
